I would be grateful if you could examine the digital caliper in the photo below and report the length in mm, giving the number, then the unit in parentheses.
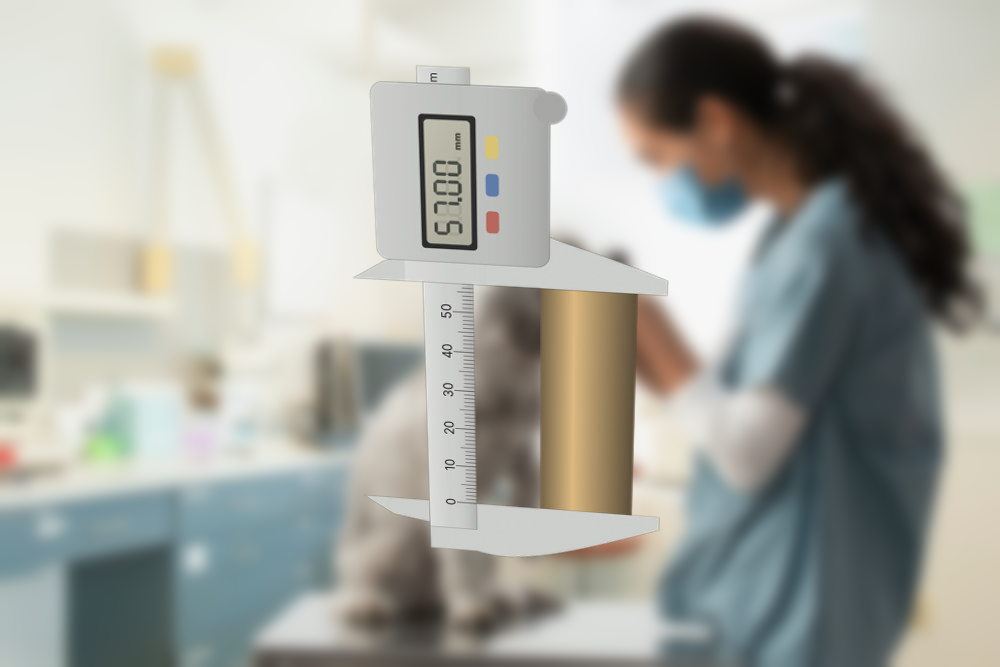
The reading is 57.00 (mm)
